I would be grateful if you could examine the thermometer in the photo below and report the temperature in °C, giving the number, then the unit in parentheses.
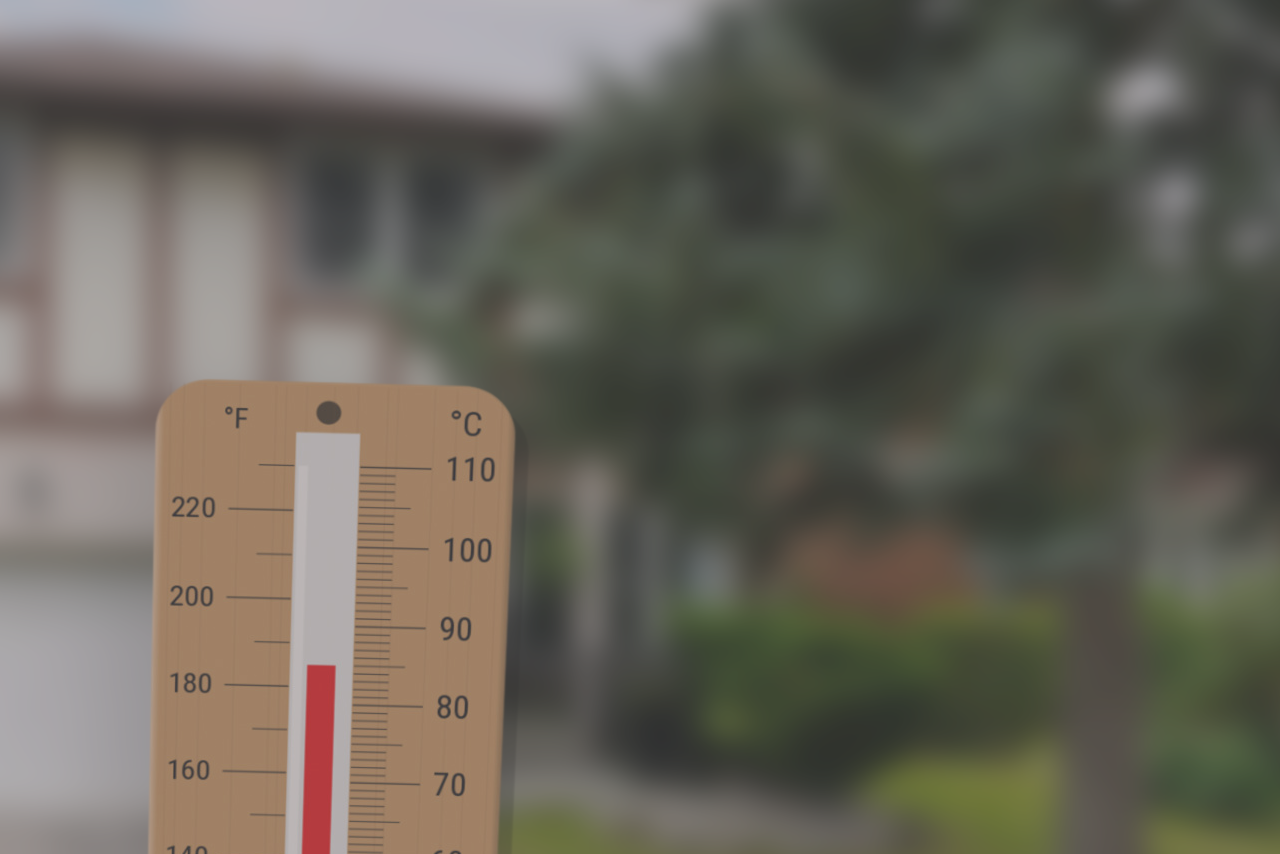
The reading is 85 (°C)
